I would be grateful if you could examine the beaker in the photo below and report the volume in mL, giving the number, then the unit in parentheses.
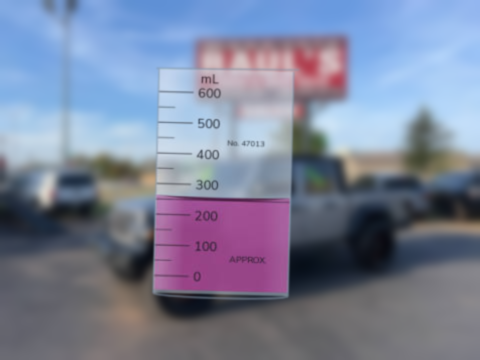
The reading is 250 (mL)
